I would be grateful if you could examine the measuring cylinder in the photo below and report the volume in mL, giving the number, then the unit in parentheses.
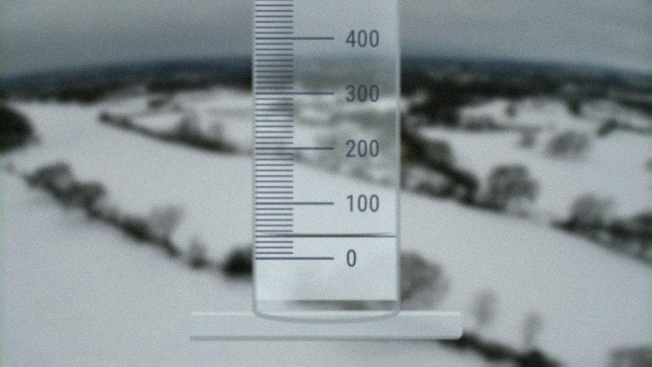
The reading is 40 (mL)
